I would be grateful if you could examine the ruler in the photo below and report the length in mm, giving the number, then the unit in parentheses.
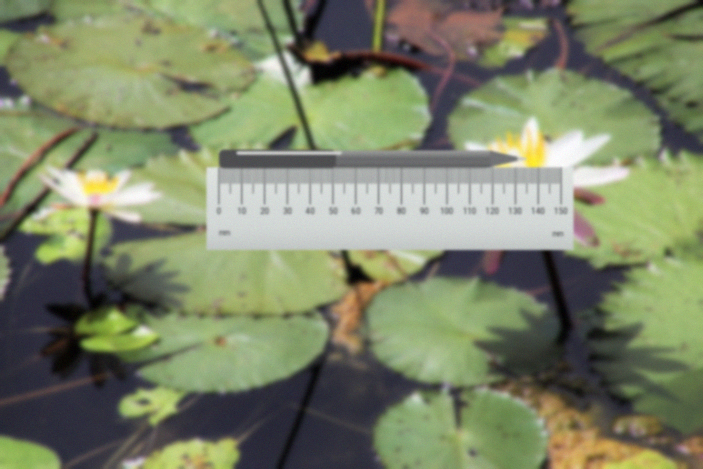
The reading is 135 (mm)
